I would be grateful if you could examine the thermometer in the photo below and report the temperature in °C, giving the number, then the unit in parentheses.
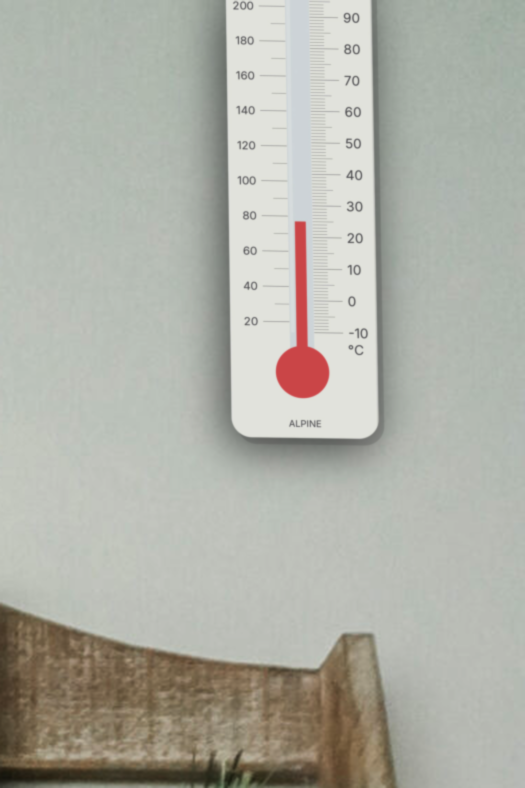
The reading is 25 (°C)
